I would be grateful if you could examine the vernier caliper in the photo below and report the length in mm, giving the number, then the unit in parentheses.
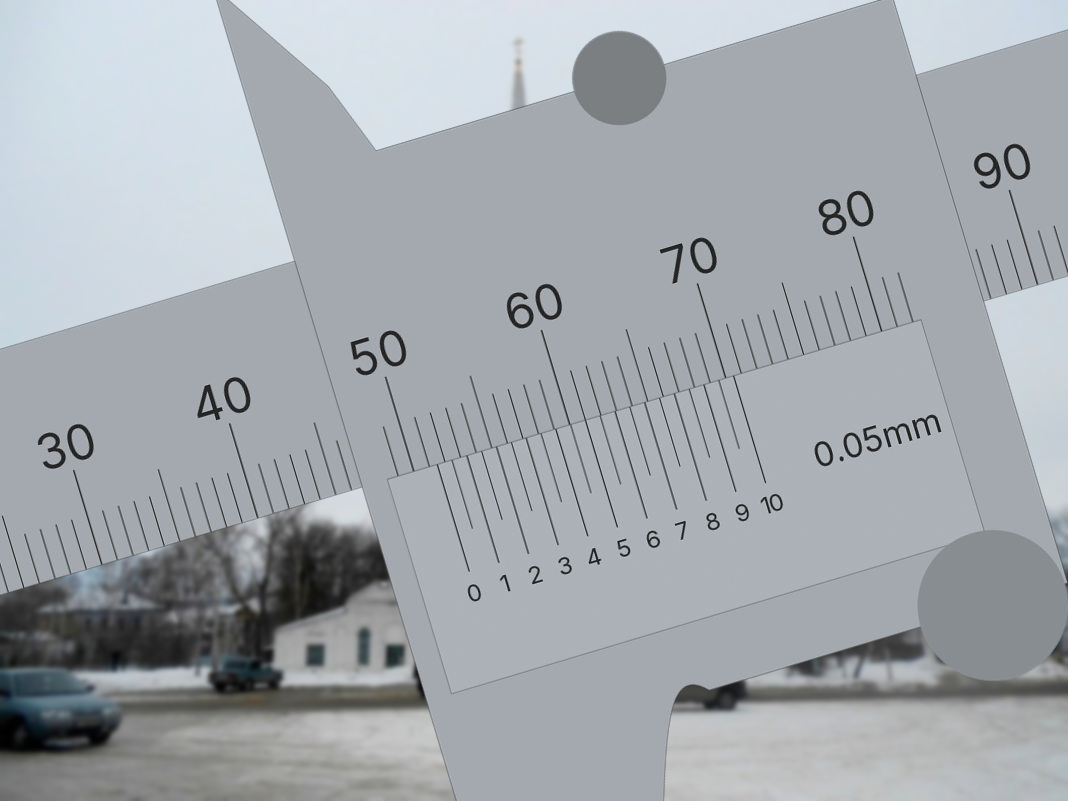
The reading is 51.5 (mm)
